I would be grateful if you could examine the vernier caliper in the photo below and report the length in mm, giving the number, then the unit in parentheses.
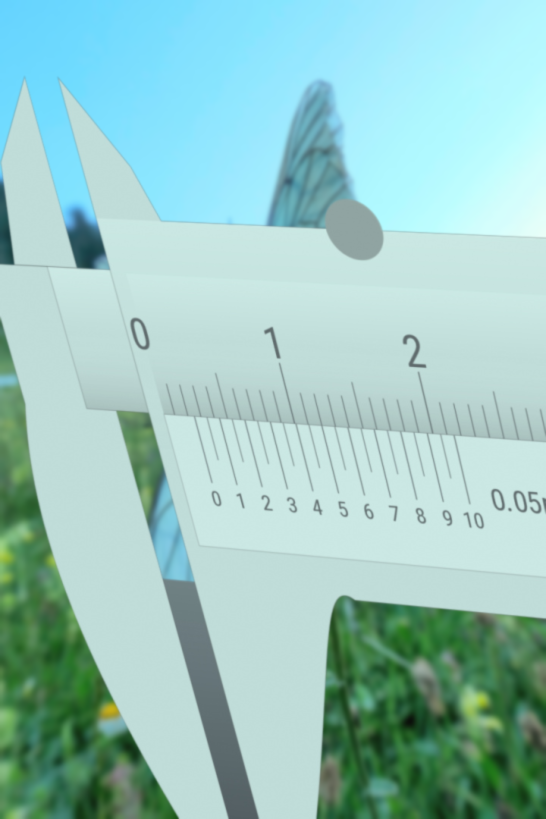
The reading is 2.5 (mm)
